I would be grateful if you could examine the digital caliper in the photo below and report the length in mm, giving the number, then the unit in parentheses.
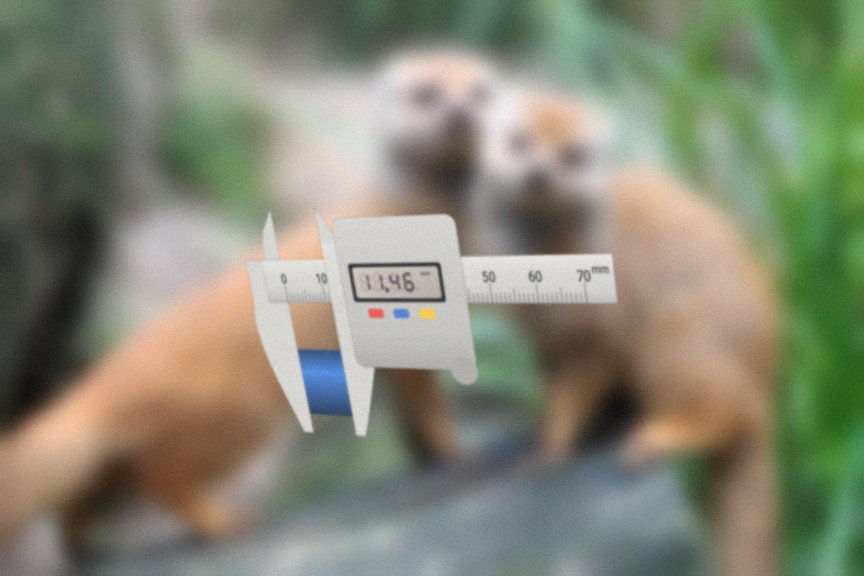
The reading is 11.46 (mm)
